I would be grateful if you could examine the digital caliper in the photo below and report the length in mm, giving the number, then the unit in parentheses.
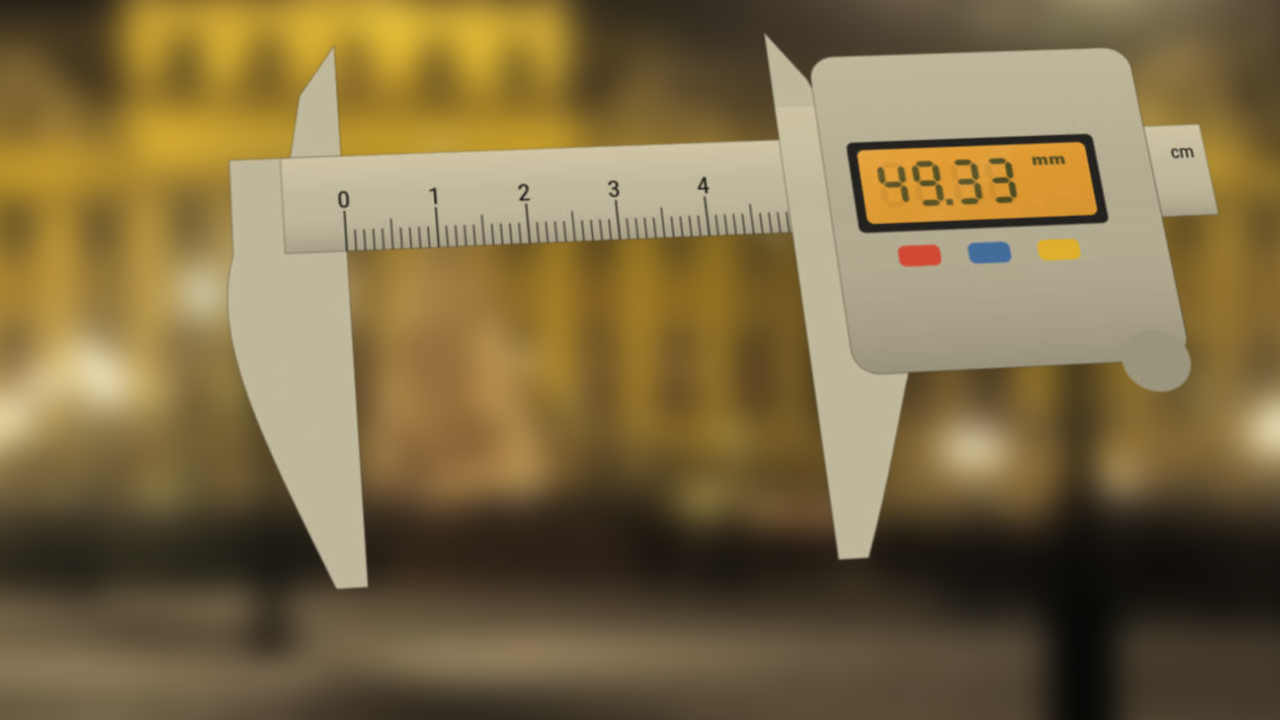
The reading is 49.33 (mm)
